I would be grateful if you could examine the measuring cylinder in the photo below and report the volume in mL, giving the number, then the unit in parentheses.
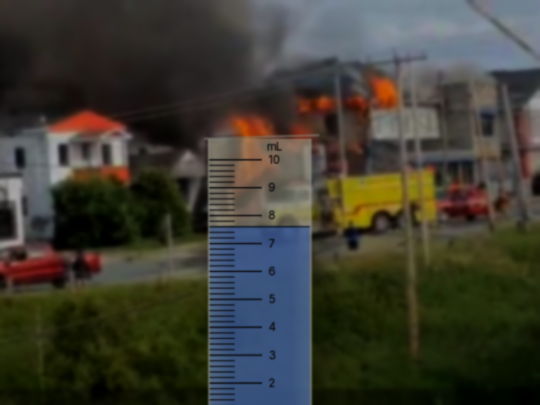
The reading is 7.6 (mL)
